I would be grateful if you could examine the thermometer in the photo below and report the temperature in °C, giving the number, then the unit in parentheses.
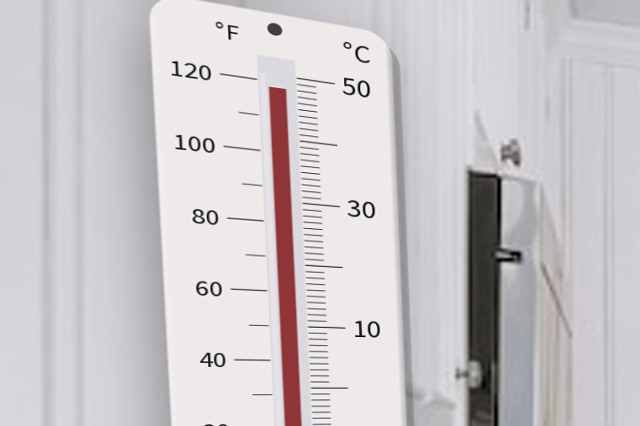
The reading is 48 (°C)
